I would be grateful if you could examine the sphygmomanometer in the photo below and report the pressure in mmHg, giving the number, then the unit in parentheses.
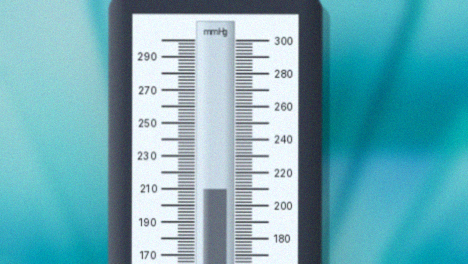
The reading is 210 (mmHg)
